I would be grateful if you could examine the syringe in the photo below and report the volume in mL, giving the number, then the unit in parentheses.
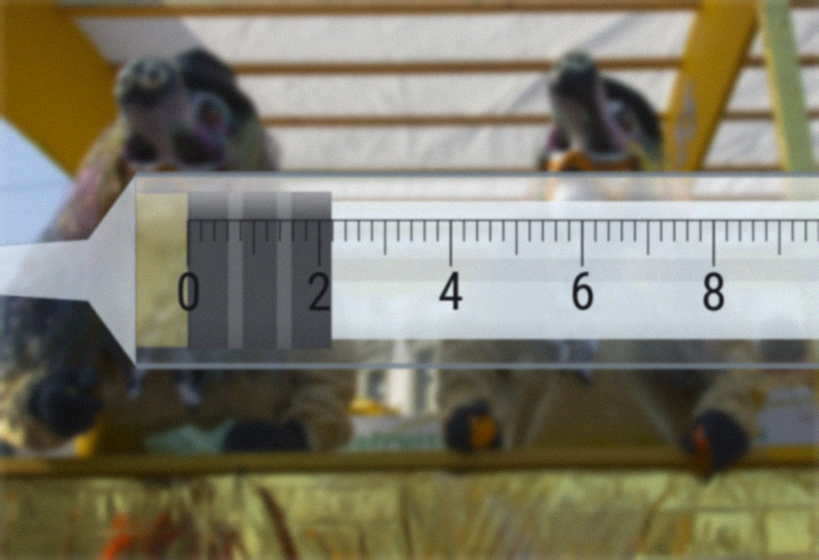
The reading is 0 (mL)
